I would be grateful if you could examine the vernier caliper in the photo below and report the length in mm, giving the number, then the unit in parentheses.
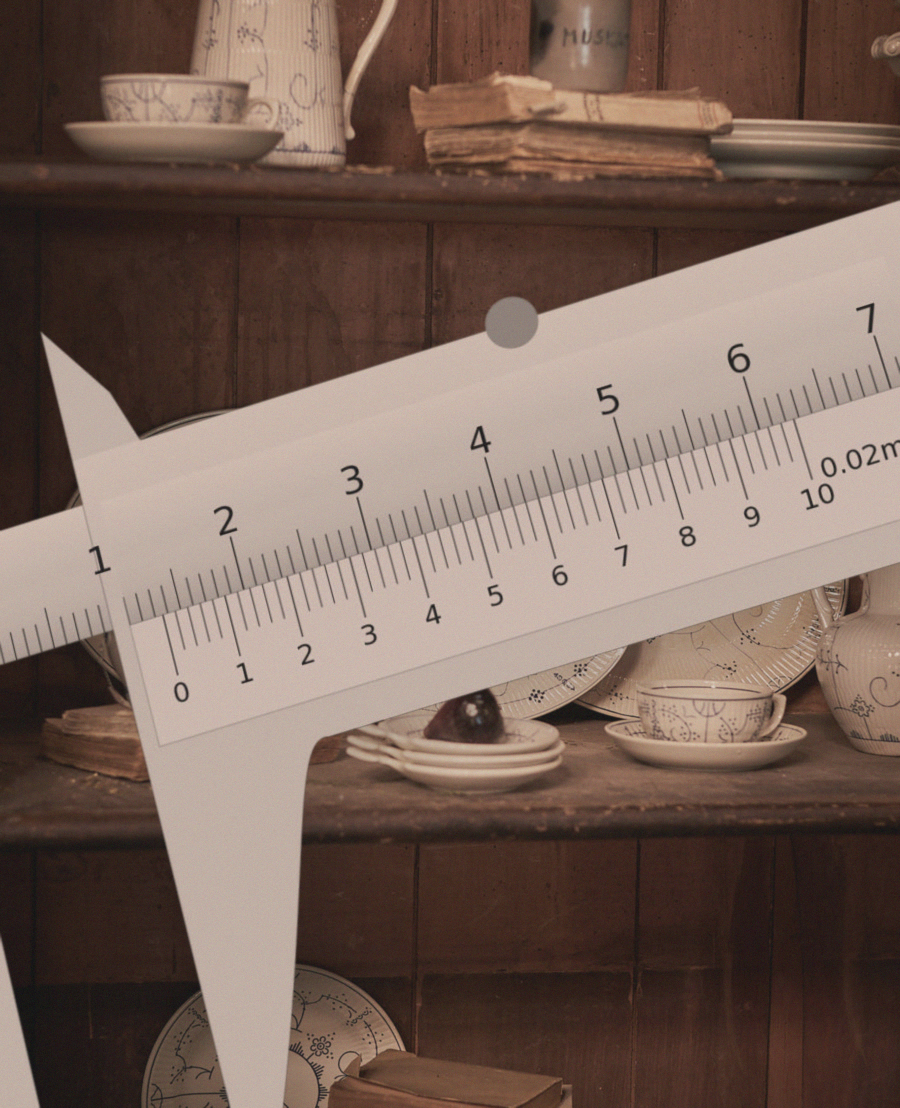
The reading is 13.6 (mm)
